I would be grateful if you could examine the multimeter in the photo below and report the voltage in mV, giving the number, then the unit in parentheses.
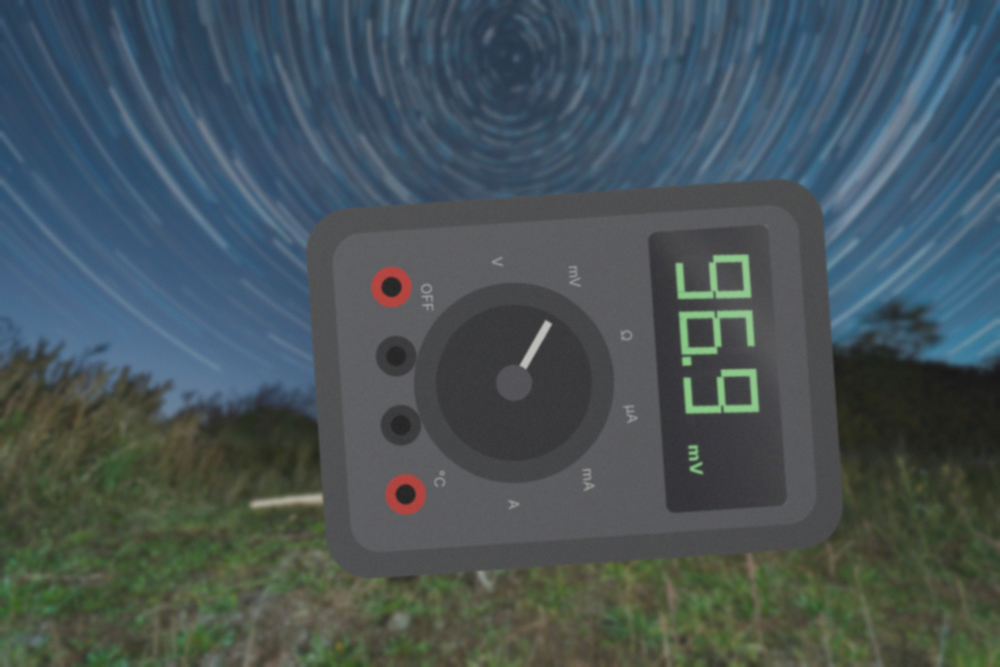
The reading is 96.9 (mV)
